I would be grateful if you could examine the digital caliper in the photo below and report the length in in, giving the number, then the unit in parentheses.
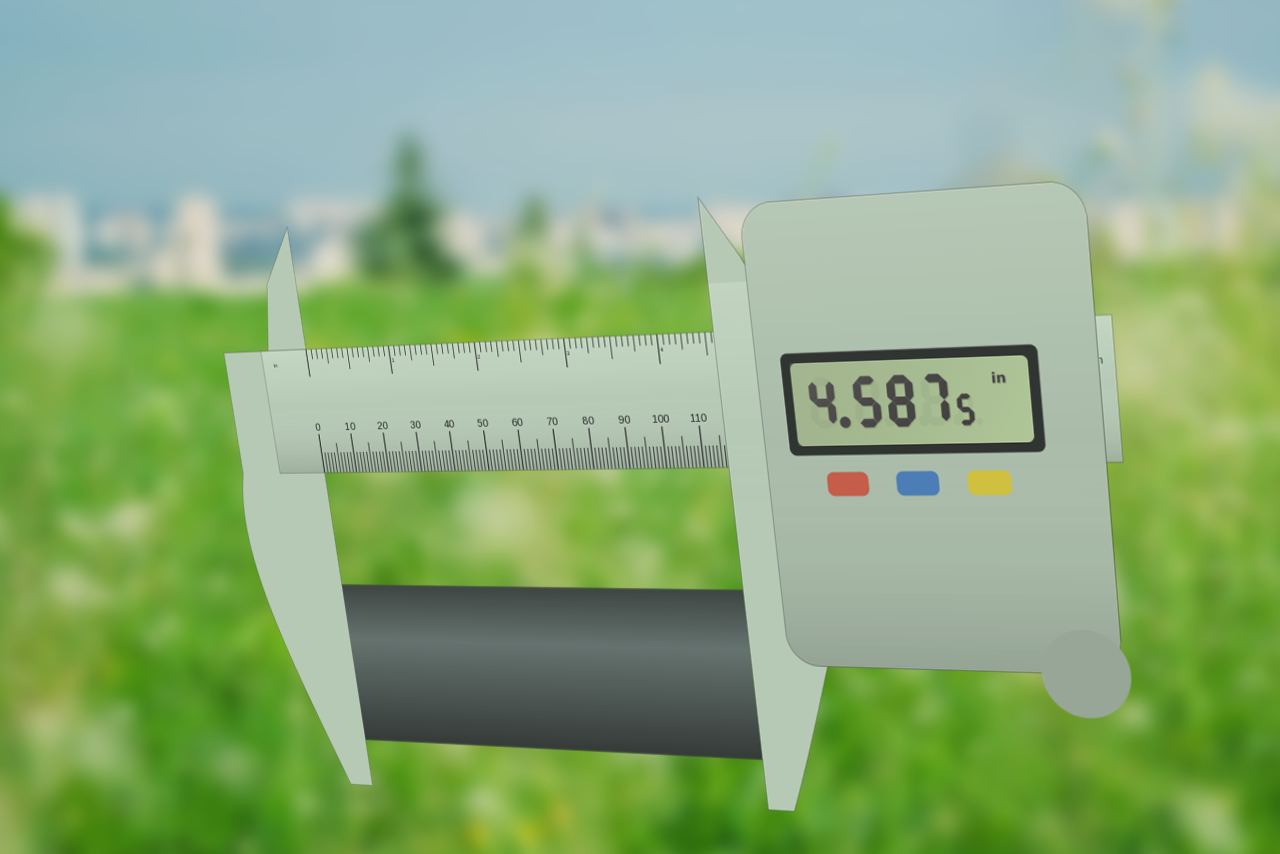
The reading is 4.5875 (in)
